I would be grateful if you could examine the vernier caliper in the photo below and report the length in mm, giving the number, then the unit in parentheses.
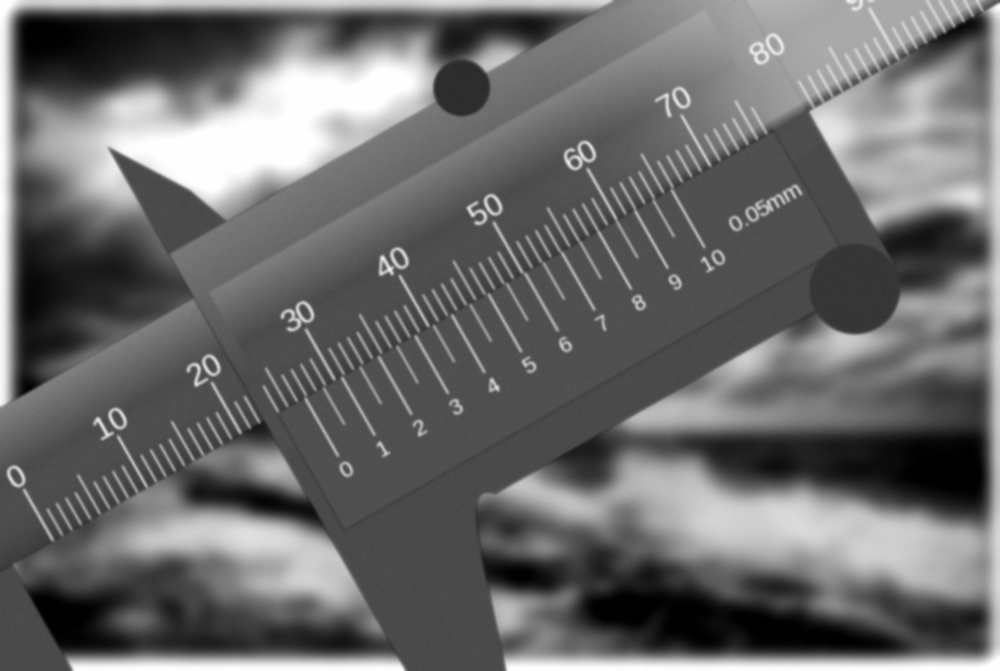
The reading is 26.8 (mm)
